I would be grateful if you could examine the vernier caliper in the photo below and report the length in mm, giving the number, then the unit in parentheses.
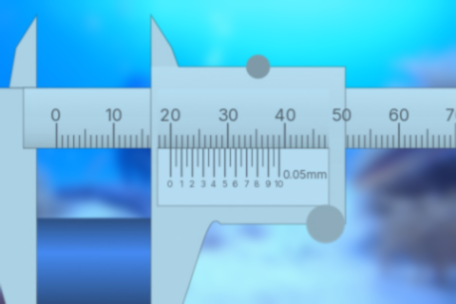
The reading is 20.0 (mm)
